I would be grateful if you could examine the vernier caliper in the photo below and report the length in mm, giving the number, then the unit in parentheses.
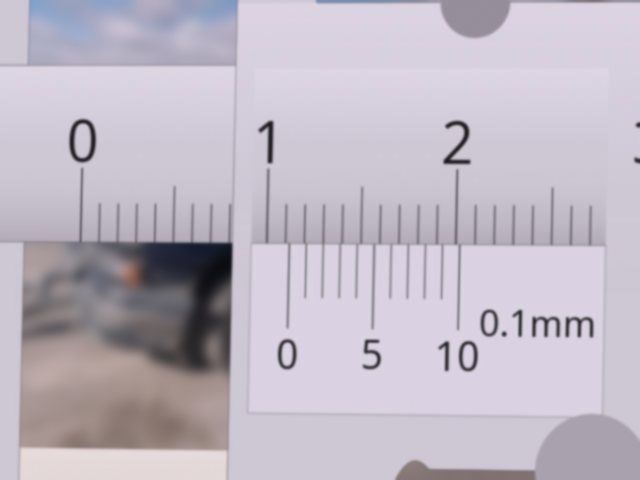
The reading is 11.2 (mm)
